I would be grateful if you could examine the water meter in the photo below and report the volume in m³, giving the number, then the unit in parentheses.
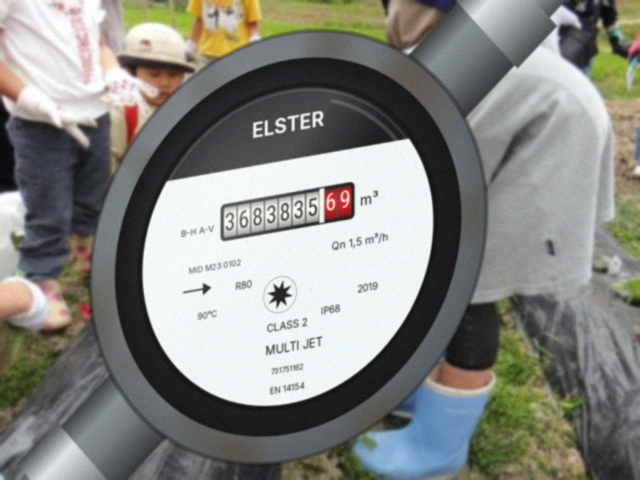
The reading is 3683835.69 (m³)
